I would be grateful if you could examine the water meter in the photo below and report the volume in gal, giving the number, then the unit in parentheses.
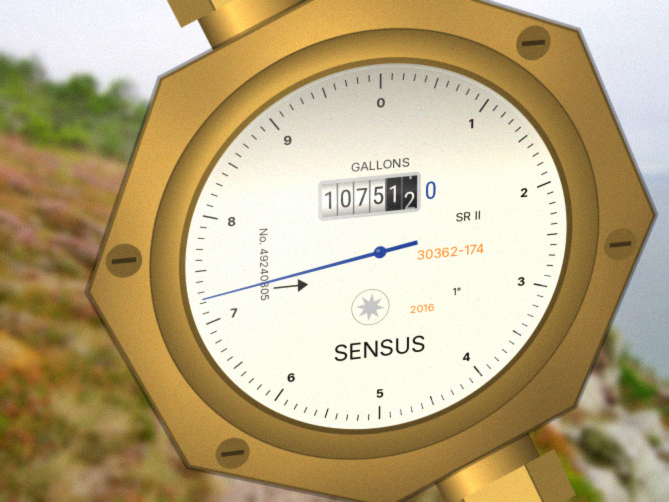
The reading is 1075117.2 (gal)
